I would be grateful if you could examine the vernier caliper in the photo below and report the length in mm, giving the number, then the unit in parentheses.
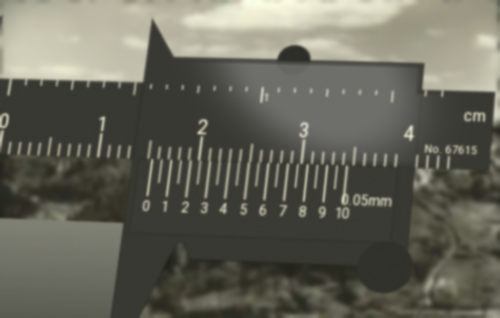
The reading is 15.4 (mm)
